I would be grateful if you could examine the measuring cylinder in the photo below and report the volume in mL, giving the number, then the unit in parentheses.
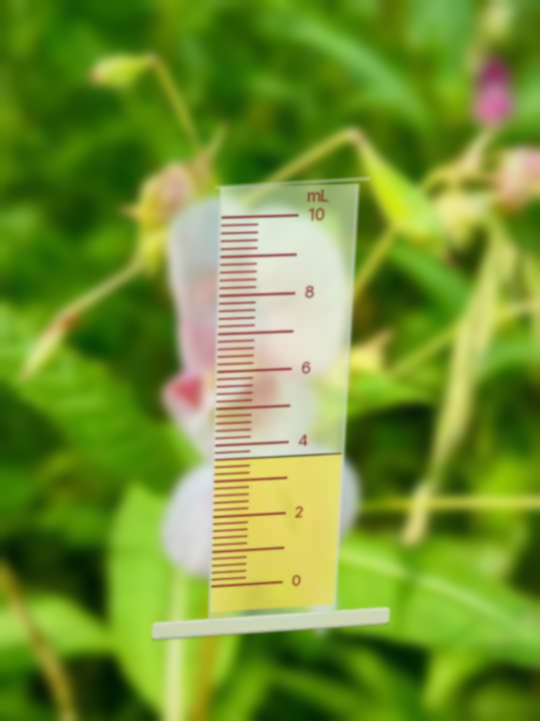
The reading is 3.6 (mL)
